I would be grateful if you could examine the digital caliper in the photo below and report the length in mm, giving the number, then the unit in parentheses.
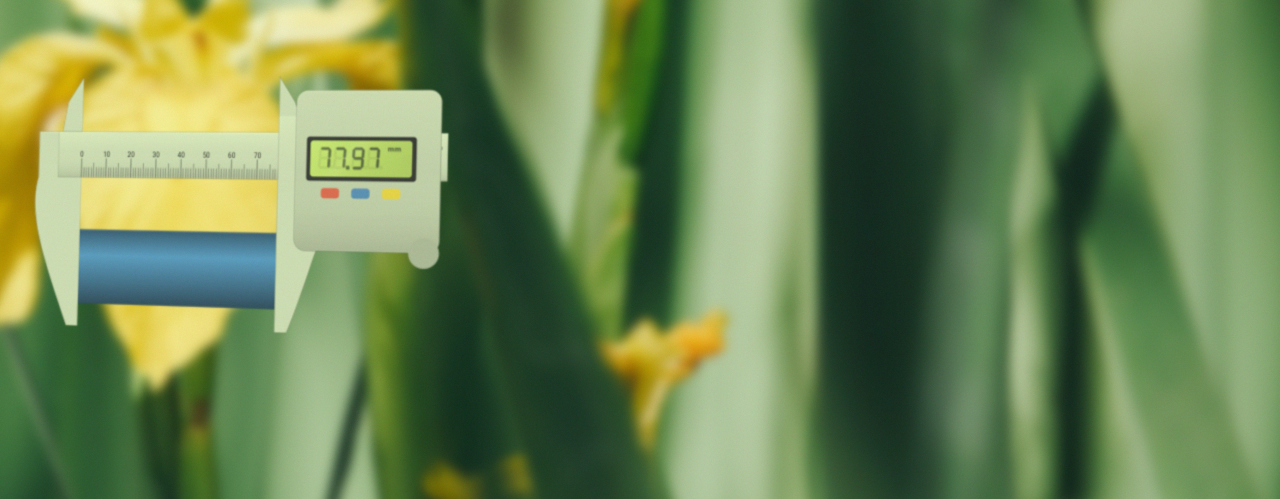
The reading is 77.97 (mm)
